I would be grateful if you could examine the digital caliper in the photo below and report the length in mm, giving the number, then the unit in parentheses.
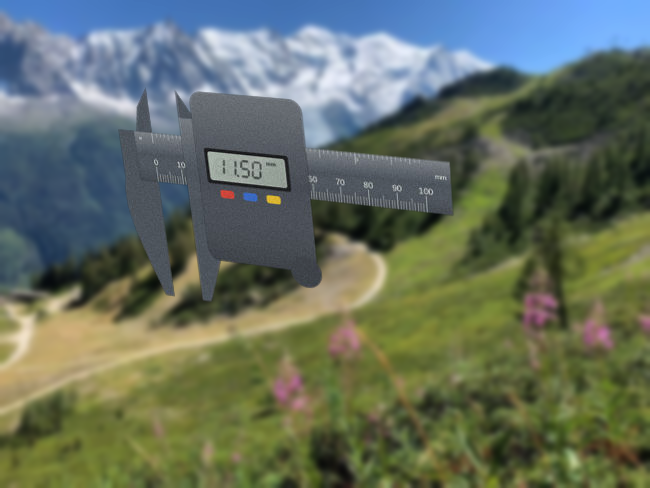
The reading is 11.50 (mm)
